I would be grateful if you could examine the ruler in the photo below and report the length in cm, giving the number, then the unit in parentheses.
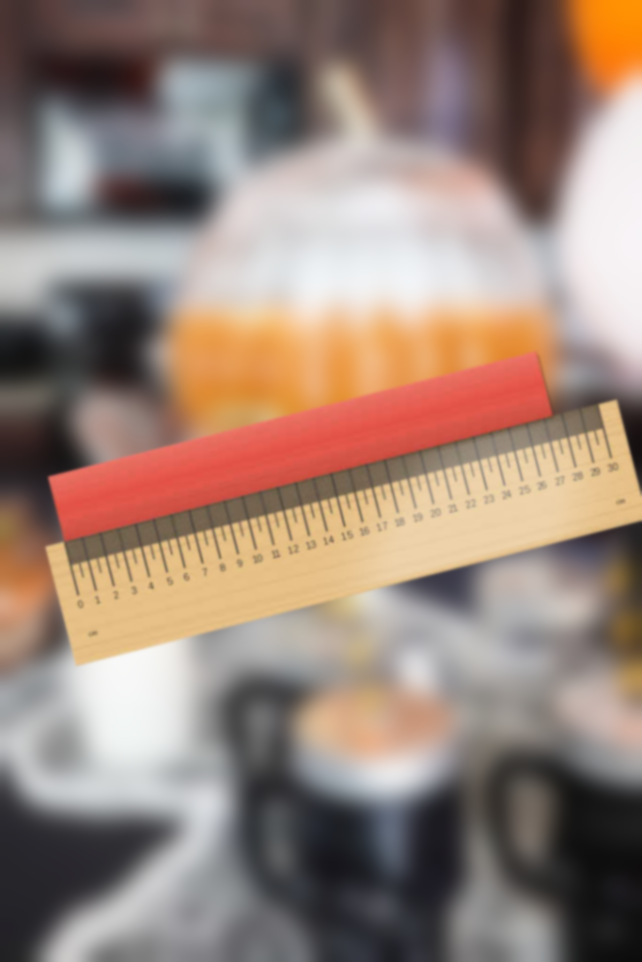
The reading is 27.5 (cm)
